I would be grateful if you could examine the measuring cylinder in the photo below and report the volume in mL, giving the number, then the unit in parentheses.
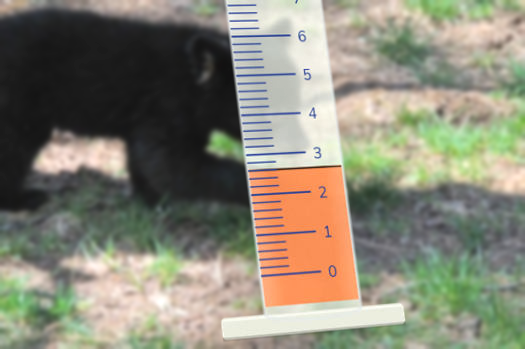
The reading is 2.6 (mL)
